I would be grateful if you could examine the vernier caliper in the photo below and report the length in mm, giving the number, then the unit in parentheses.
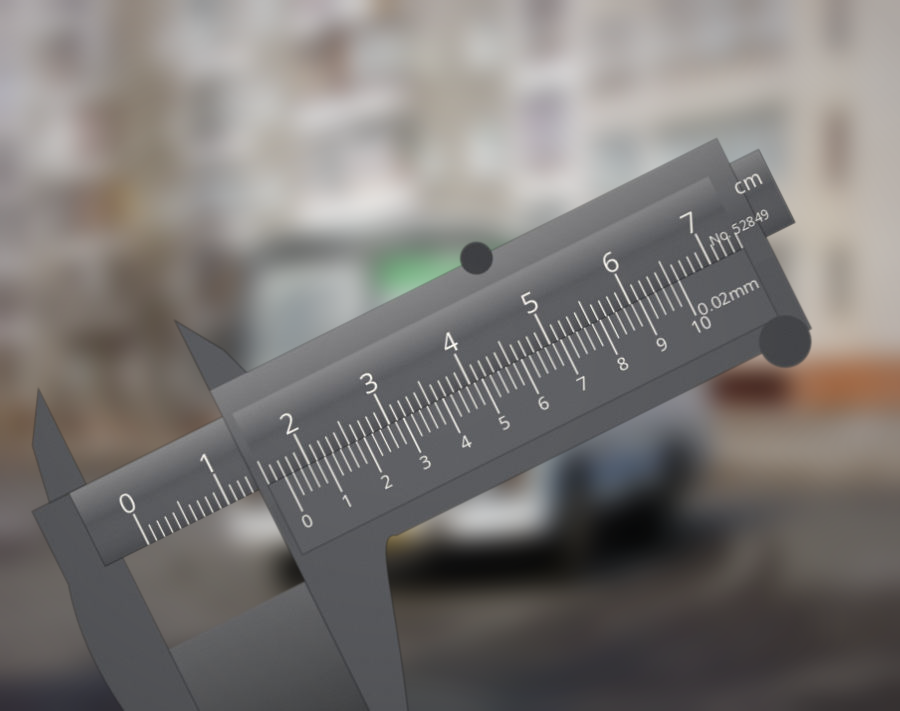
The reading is 17.0 (mm)
